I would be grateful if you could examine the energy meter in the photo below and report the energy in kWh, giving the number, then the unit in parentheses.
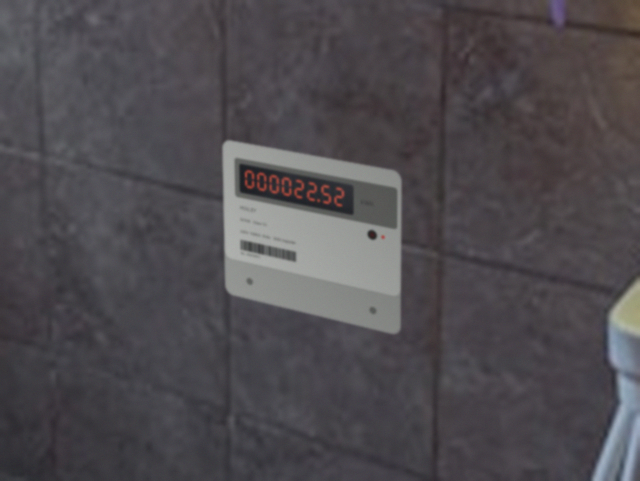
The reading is 22.52 (kWh)
